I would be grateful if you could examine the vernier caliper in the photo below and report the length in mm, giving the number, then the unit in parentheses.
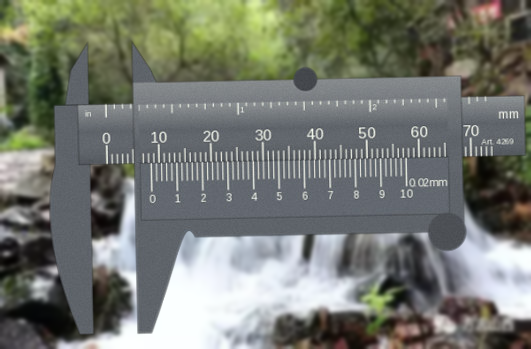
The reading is 8.5 (mm)
